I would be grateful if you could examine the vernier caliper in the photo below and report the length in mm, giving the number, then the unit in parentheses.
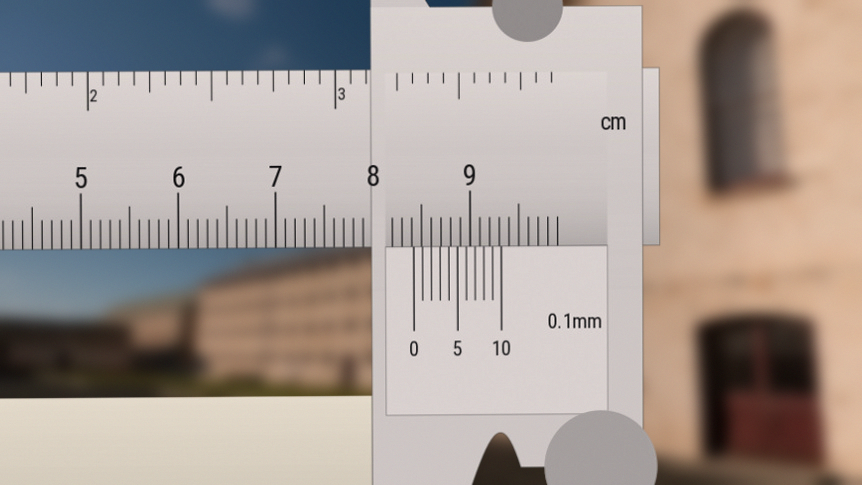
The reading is 84.2 (mm)
